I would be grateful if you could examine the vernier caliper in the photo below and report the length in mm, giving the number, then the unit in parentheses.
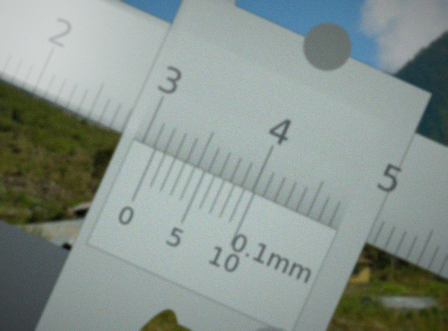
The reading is 31.2 (mm)
